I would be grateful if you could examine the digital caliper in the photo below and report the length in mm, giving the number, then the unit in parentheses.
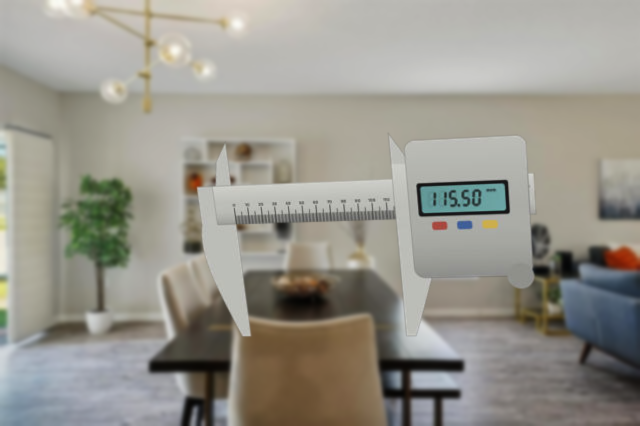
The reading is 115.50 (mm)
